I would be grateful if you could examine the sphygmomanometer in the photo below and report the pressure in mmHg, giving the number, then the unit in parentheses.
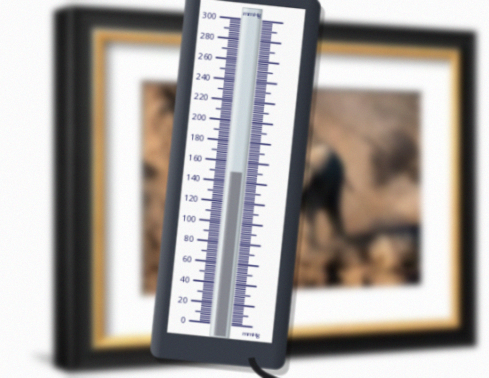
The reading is 150 (mmHg)
